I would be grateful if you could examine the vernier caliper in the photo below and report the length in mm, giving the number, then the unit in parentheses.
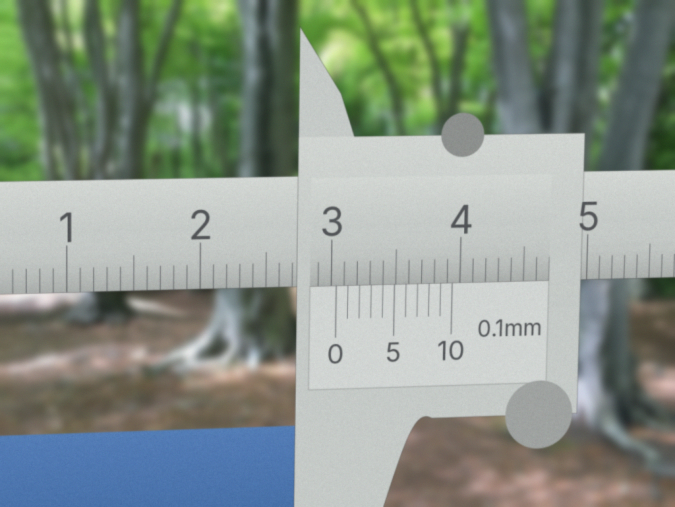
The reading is 30.4 (mm)
